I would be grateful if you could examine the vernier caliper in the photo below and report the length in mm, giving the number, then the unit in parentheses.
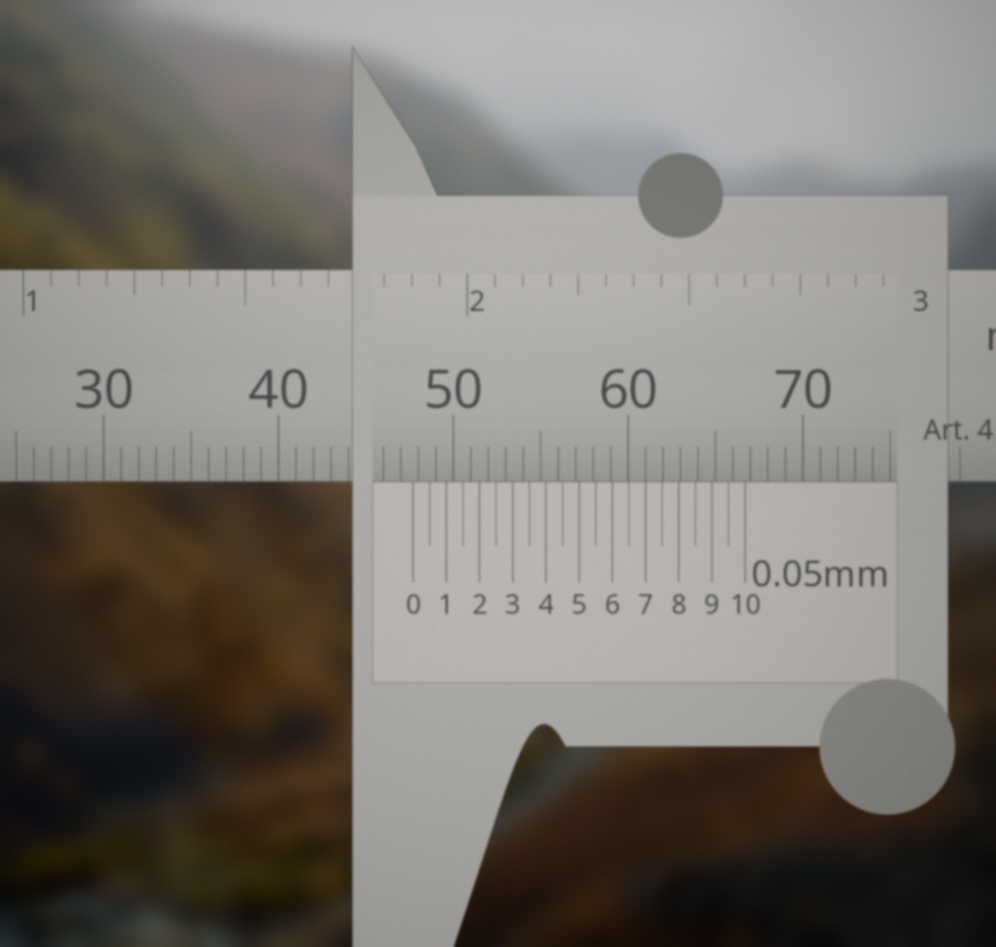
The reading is 47.7 (mm)
